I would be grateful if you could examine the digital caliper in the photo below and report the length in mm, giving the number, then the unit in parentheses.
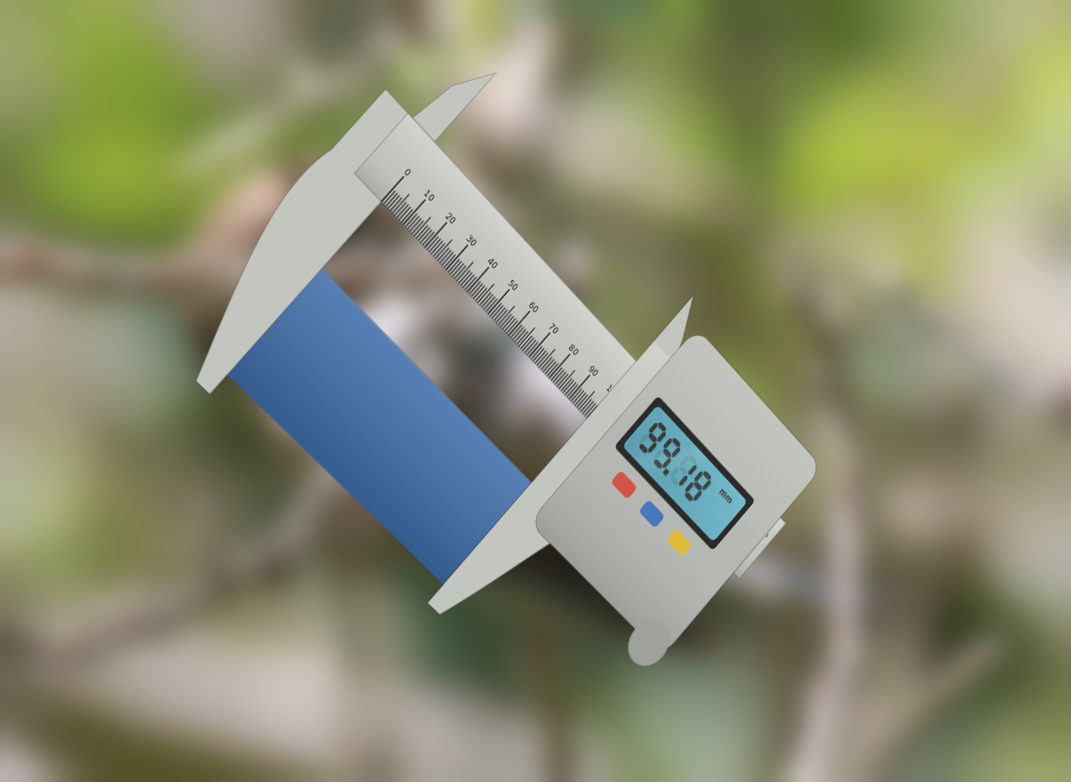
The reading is 99.18 (mm)
